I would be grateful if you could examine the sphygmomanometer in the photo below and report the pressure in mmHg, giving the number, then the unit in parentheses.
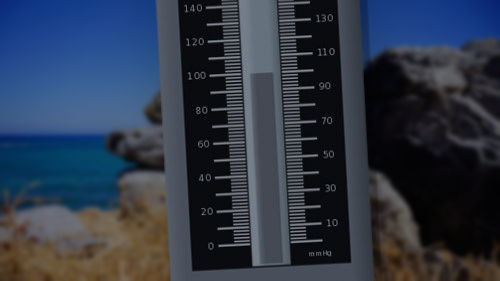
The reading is 100 (mmHg)
